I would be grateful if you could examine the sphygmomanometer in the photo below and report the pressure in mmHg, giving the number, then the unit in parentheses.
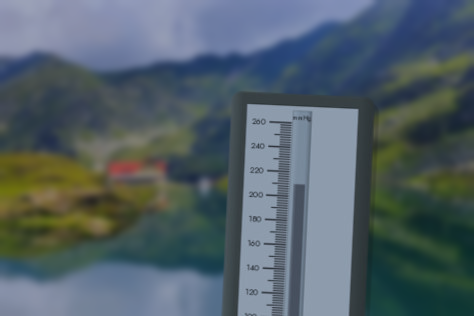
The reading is 210 (mmHg)
